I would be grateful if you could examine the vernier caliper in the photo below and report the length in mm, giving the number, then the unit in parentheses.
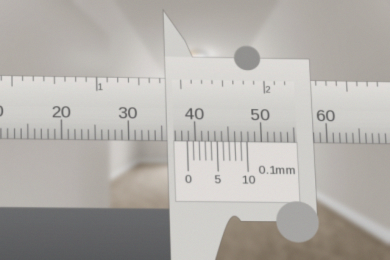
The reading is 38.8 (mm)
